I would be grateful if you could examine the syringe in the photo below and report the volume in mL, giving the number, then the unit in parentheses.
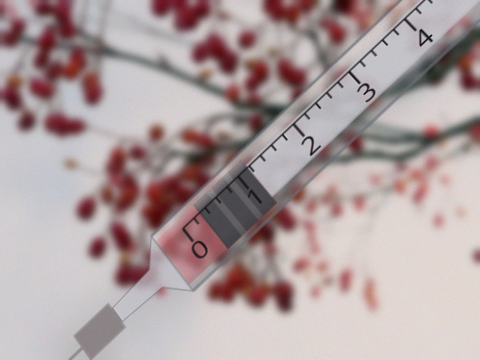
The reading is 0.3 (mL)
